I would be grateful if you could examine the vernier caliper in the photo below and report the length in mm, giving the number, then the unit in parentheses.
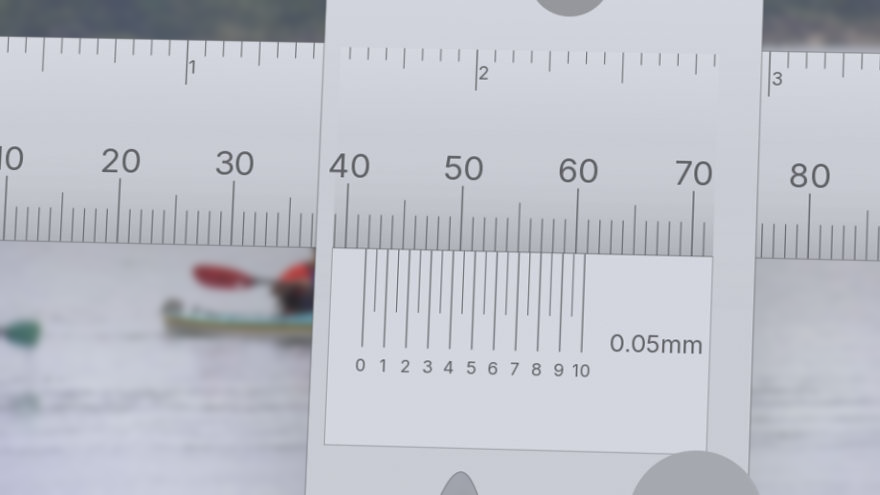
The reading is 41.8 (mm)
